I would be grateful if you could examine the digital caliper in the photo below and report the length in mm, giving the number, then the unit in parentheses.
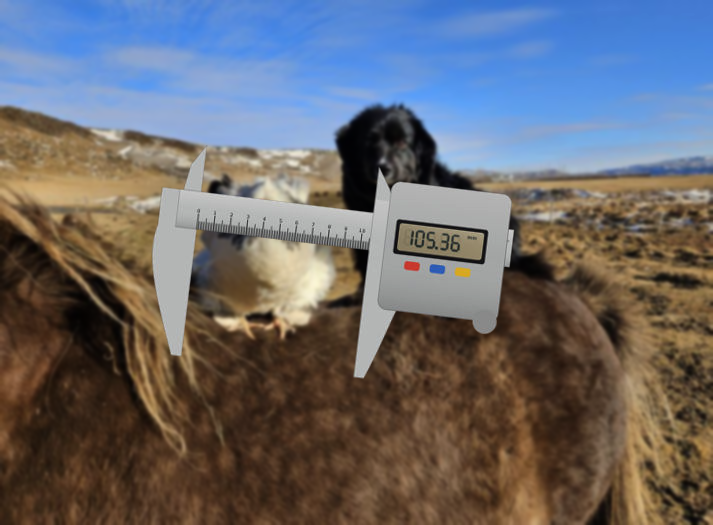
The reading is 105.36 (mm)
